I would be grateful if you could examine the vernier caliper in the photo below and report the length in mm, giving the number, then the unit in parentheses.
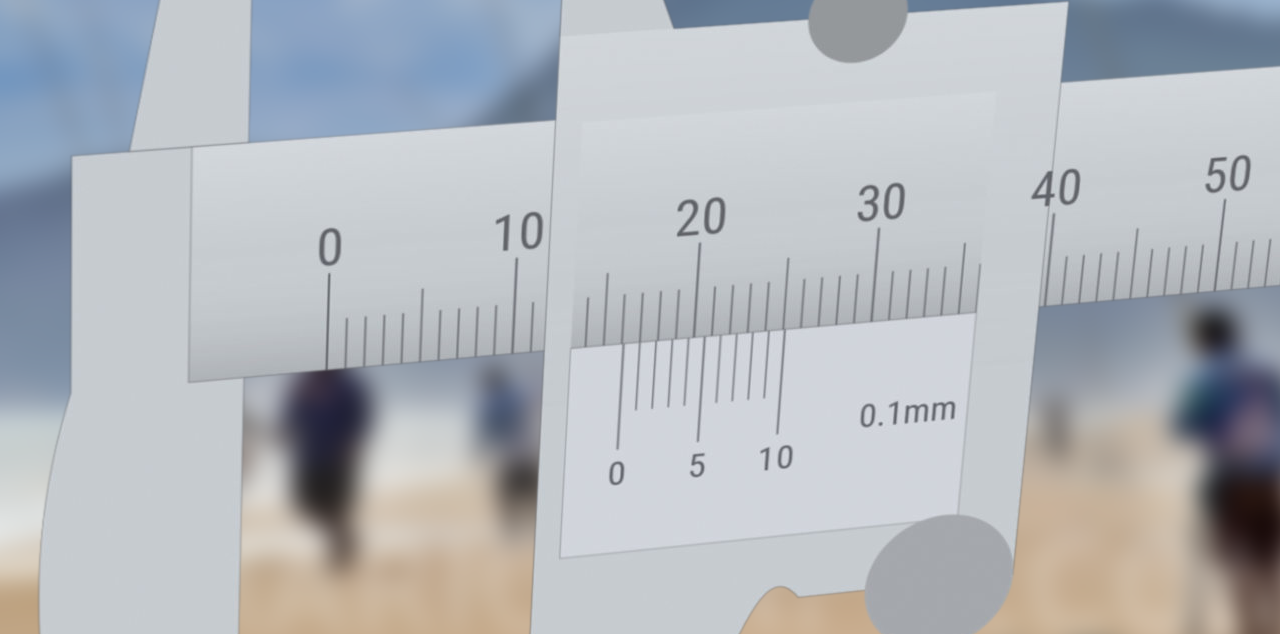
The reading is 16.1 (mm)
